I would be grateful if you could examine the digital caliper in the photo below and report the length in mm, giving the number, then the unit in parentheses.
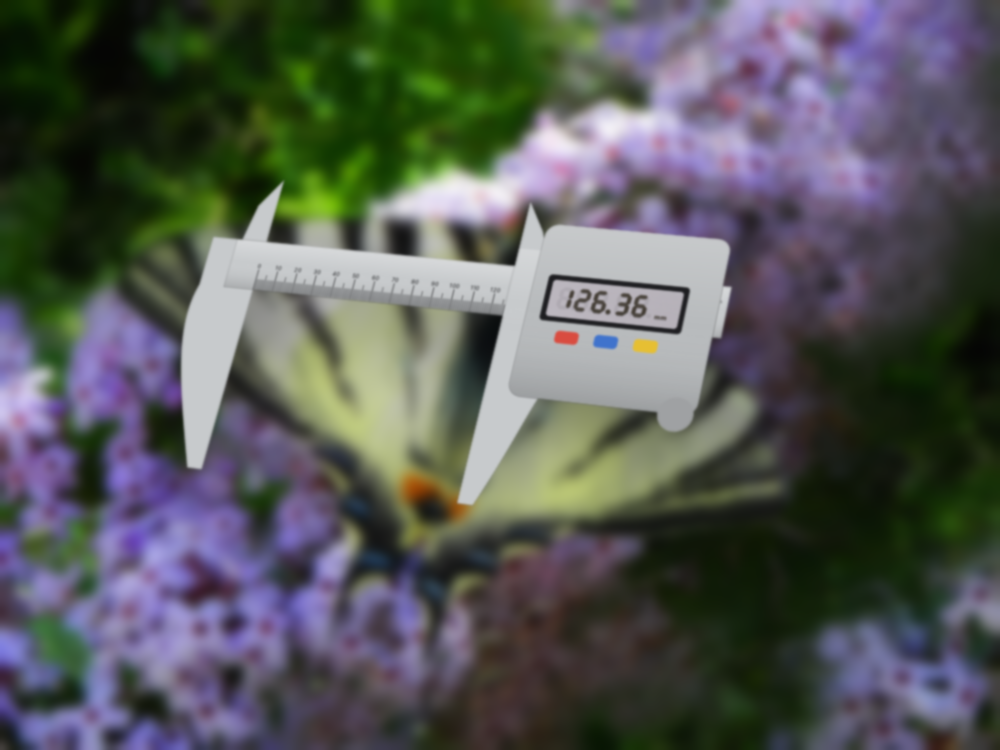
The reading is 126.36 (mm)
